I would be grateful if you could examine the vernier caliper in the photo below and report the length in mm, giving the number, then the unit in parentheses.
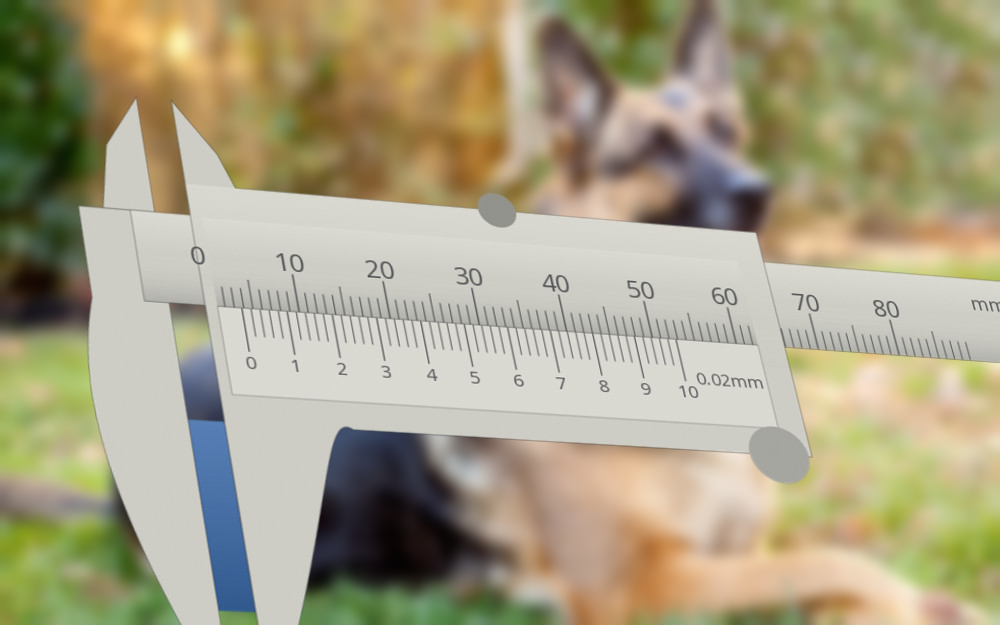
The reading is 3.8 (mm)
